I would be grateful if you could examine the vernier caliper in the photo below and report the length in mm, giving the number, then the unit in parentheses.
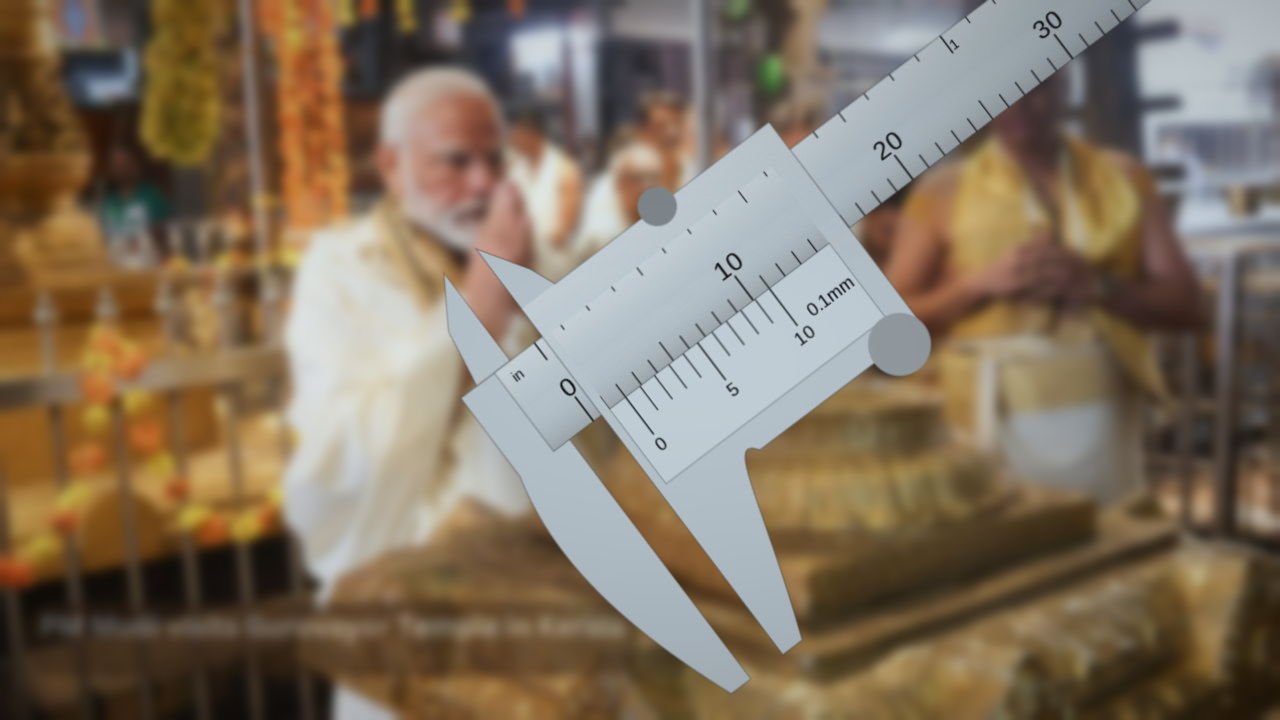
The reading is 2.0 (mm)
